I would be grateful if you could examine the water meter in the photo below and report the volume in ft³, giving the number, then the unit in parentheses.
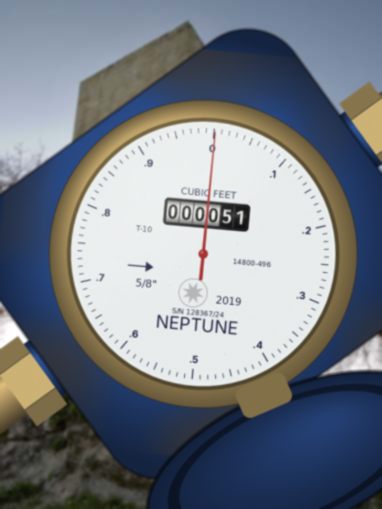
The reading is 51.00 (ft³)
